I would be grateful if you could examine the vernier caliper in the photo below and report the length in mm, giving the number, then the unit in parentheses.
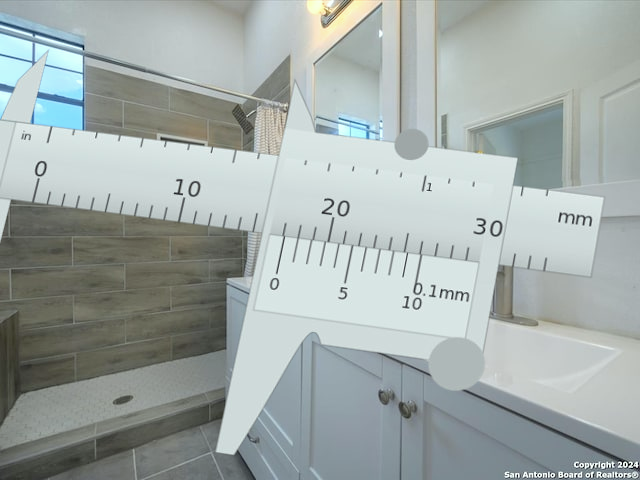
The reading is 17.1 (mm)
